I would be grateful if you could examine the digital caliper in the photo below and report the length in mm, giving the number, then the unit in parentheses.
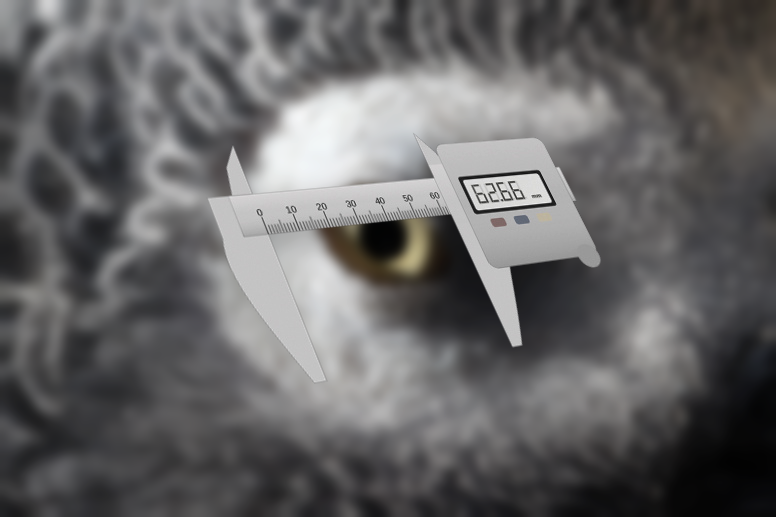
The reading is 62.66 (mm)
